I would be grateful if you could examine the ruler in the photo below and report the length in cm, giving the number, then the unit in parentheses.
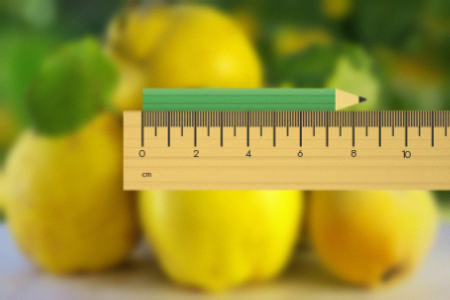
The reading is 8.5 (cm)
